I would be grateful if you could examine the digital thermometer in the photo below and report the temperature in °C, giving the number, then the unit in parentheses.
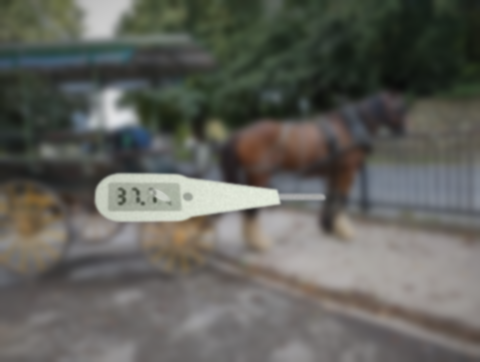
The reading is 37.7 (°C)
